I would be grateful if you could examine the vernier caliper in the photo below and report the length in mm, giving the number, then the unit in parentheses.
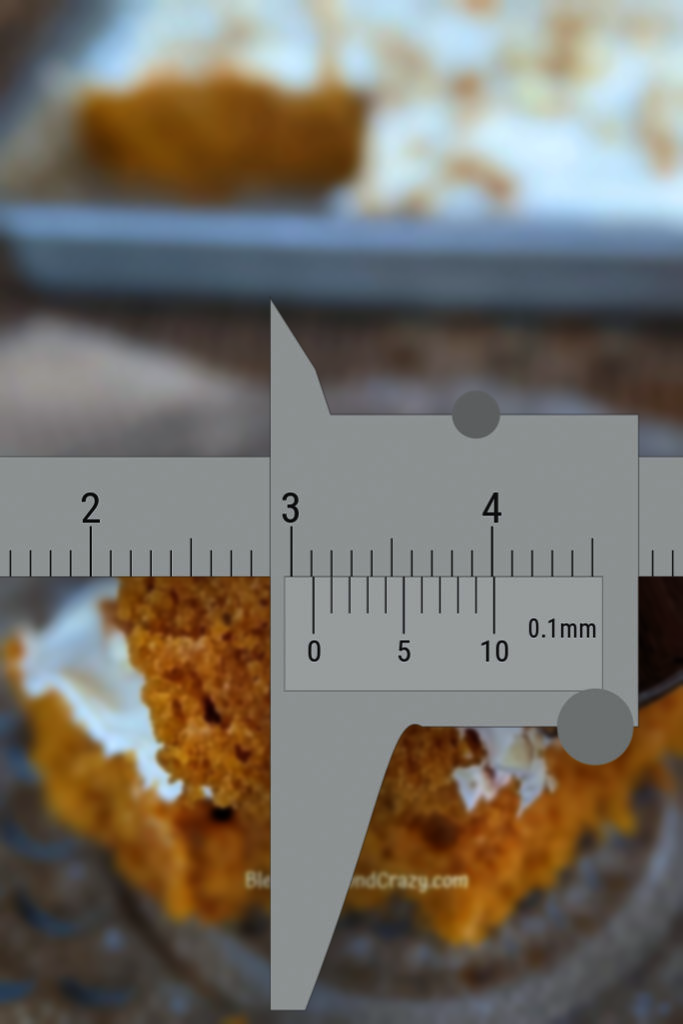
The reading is 31.1 (mm)
